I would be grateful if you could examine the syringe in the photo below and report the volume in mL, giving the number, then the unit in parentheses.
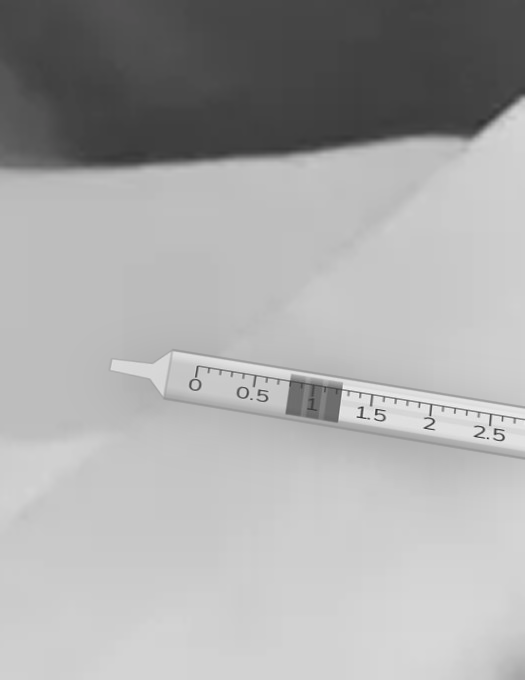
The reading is 0.8 (mL)
